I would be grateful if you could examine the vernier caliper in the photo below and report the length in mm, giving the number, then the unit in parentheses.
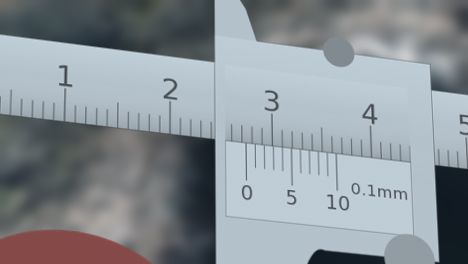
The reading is 27.4 (mm)
